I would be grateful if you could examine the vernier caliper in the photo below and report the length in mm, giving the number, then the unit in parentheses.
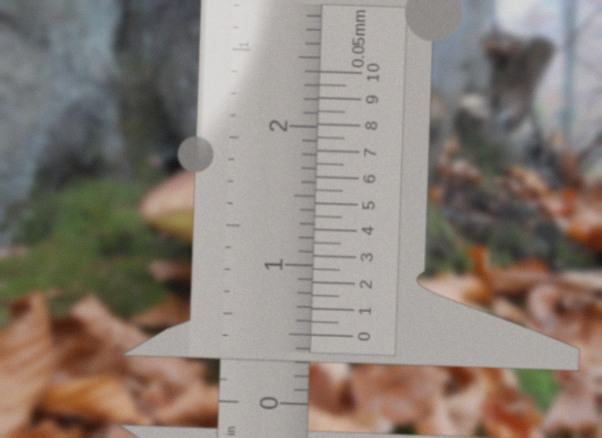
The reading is 5.0 (mm)
